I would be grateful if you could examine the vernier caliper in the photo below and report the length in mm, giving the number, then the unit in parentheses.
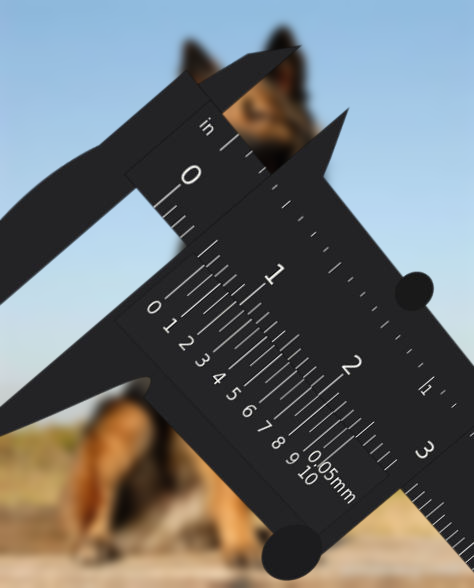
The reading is 5.8 (mm)
